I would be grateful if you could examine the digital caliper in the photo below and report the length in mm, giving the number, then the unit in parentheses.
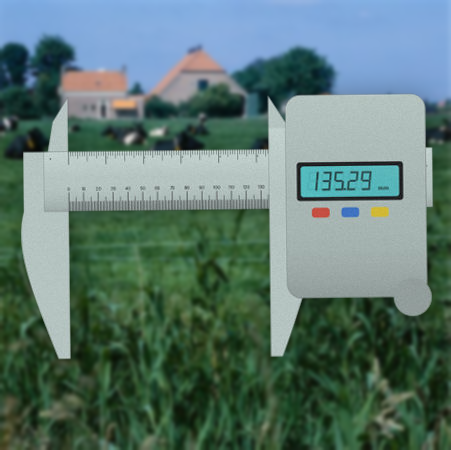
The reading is 135.29 (mm)
